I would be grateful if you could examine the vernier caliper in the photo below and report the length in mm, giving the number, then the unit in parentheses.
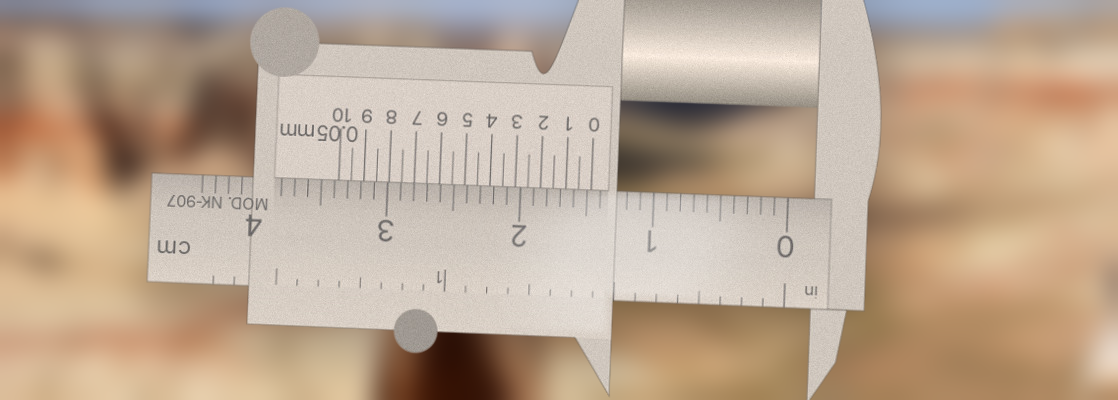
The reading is 14.7 (mm)
